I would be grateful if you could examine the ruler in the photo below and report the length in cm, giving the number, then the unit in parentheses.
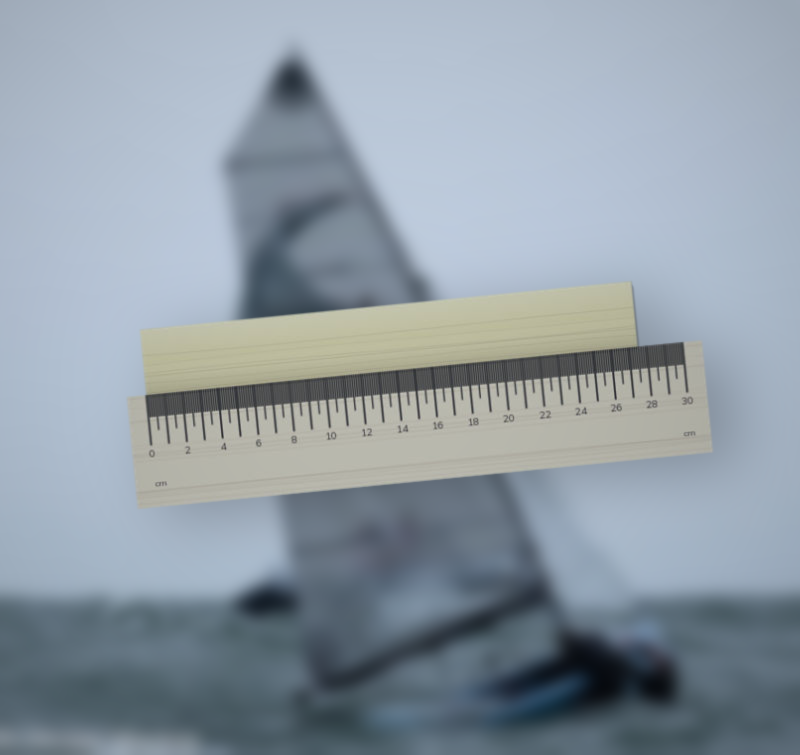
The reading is 27.5 (cm)
